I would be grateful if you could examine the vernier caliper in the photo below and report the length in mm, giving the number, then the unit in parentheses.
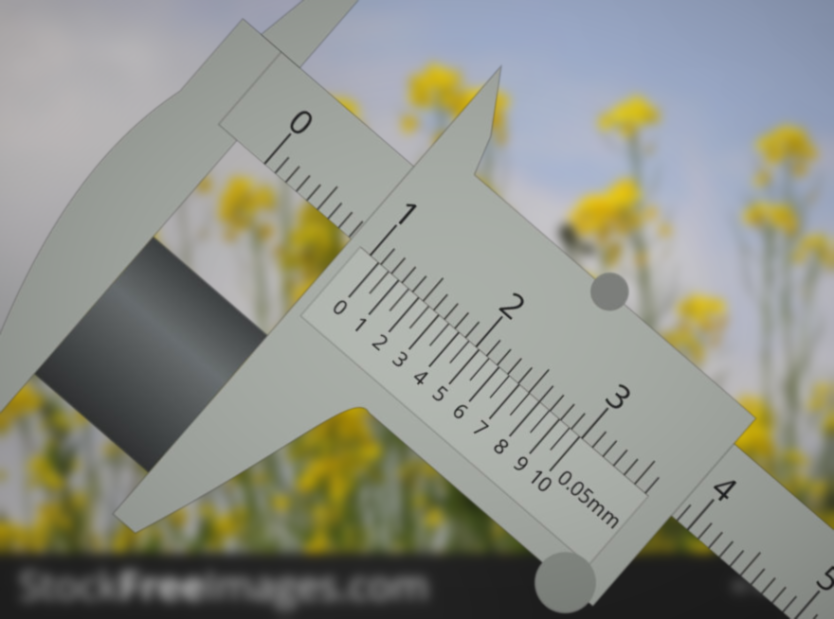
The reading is 10.8 (mm)
